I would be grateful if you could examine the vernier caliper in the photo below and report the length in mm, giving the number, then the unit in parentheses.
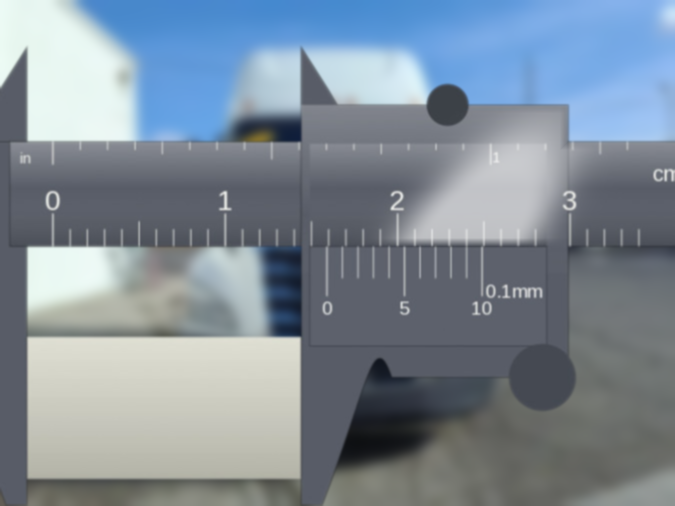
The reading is 15.9 (mm)
